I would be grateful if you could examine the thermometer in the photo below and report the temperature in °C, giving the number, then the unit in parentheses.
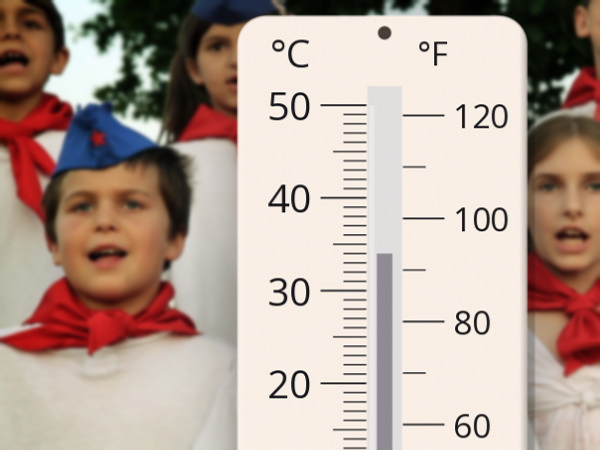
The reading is 34 (°C)
